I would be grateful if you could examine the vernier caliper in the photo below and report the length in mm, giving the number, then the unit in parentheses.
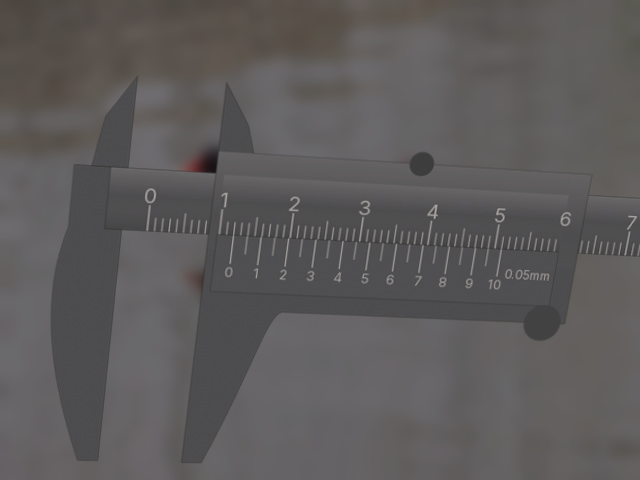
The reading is 12.0 (mm)
